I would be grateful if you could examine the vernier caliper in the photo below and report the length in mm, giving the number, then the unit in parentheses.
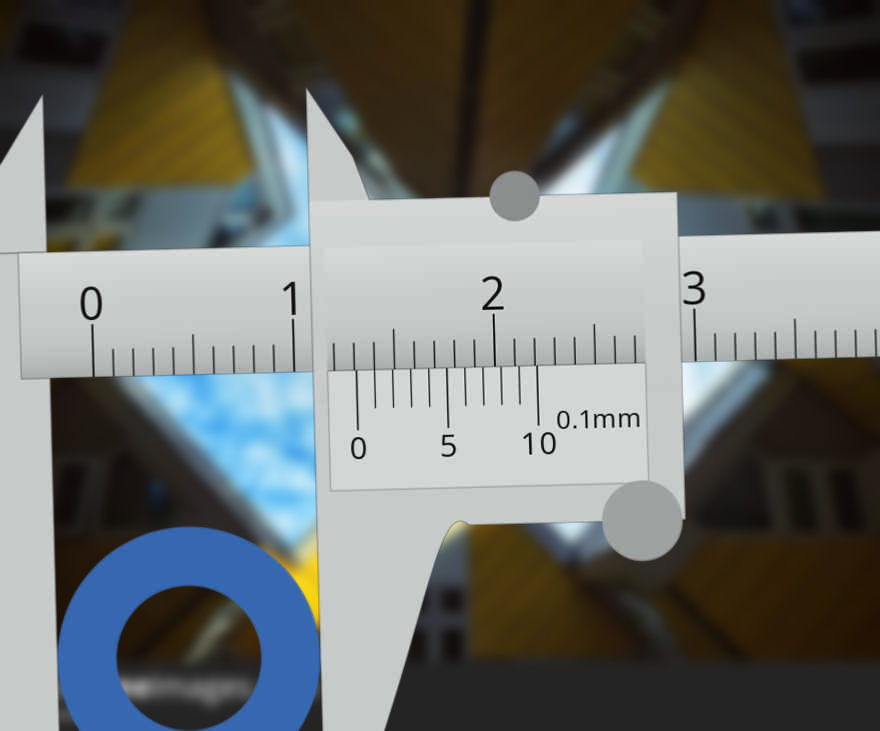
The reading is 13.1 (mm)
